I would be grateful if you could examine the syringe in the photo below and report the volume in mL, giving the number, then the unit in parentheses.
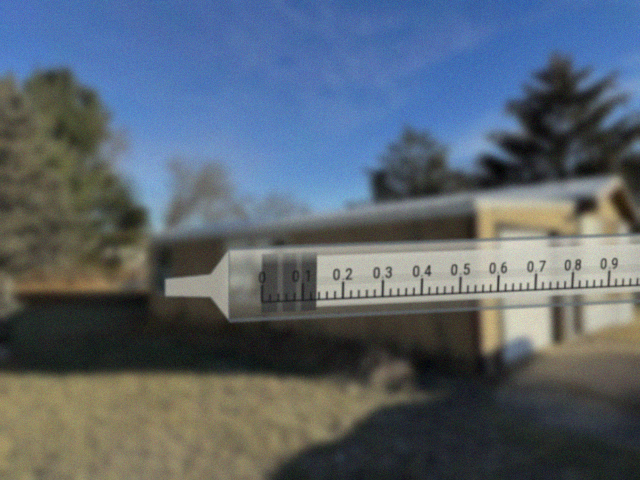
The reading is 0 (mL)
